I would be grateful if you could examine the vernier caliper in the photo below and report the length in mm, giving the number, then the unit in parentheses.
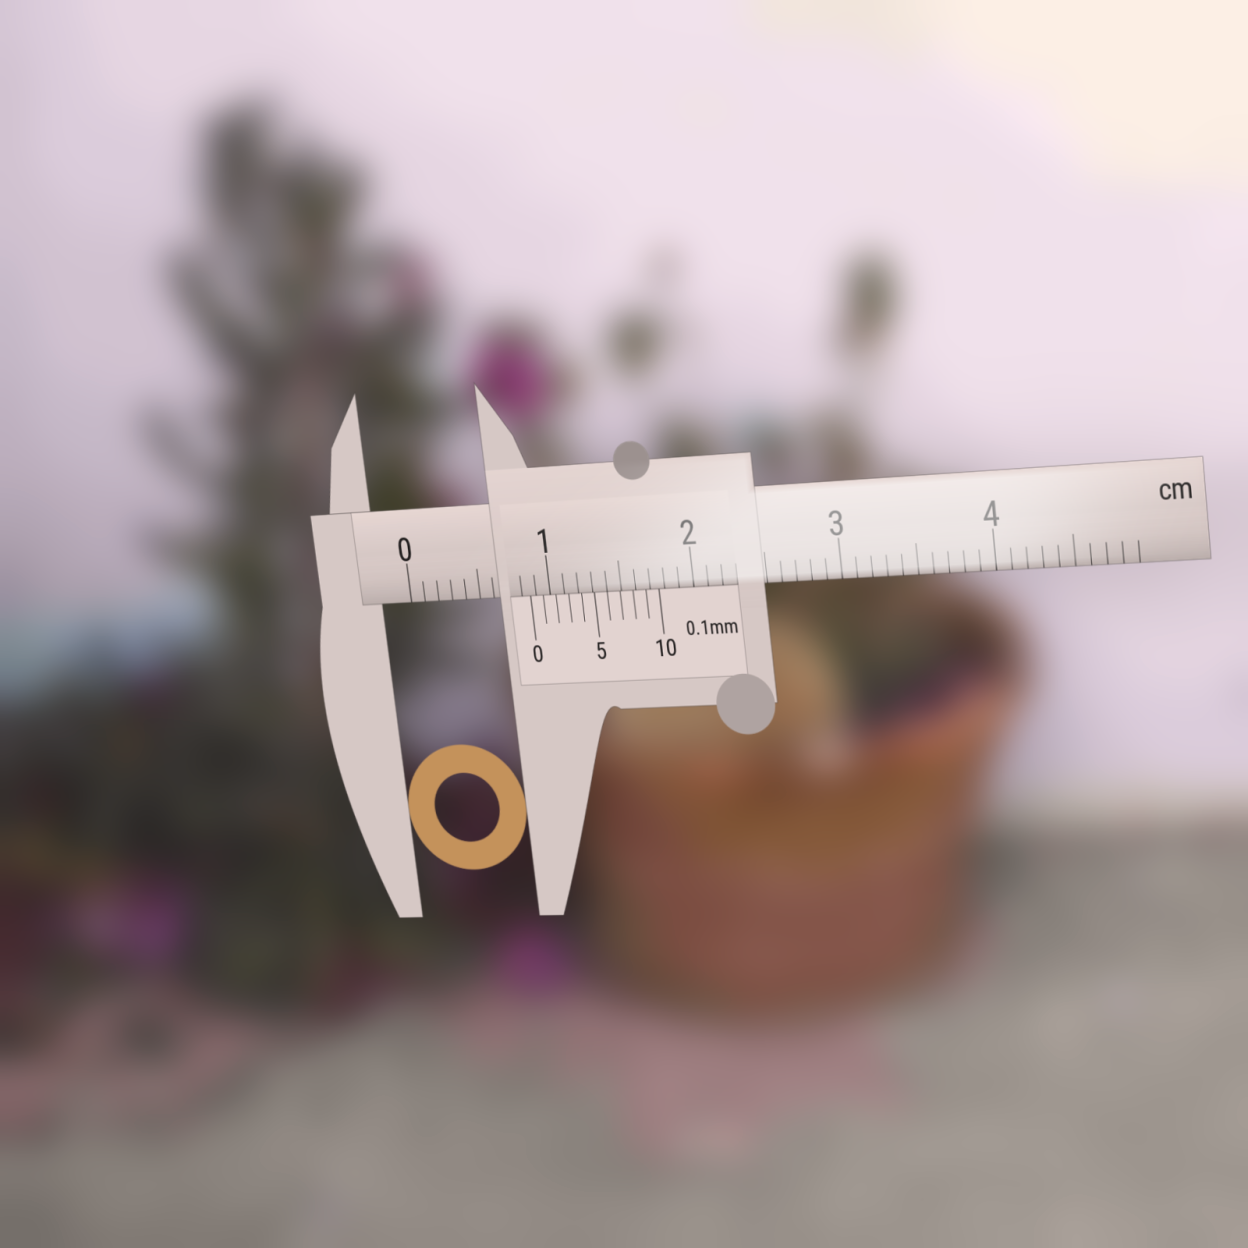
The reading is 8.6 (mm)
